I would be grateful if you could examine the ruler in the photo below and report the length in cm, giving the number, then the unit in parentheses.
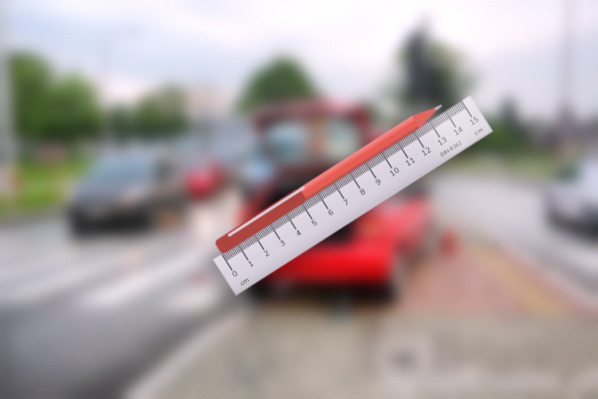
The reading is 14 (cm)
